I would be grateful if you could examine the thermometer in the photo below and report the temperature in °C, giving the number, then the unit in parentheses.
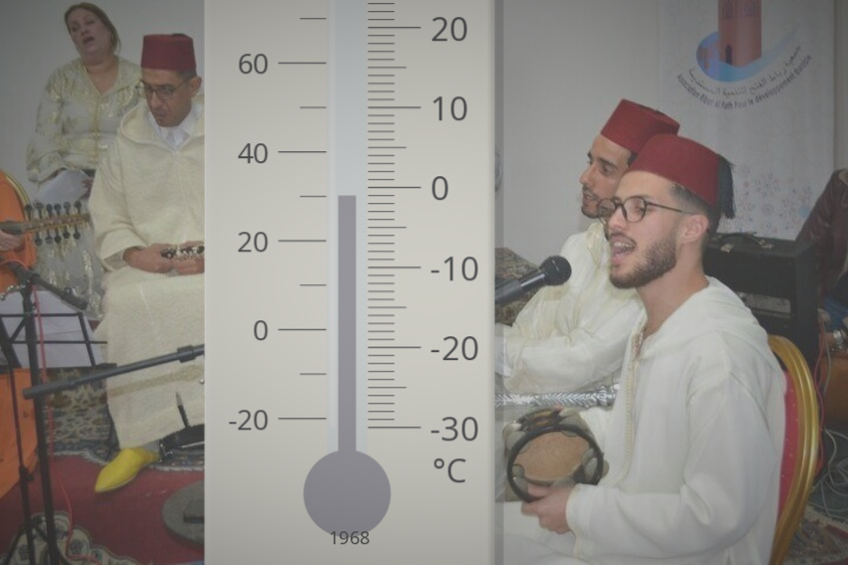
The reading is -1 (°C)
